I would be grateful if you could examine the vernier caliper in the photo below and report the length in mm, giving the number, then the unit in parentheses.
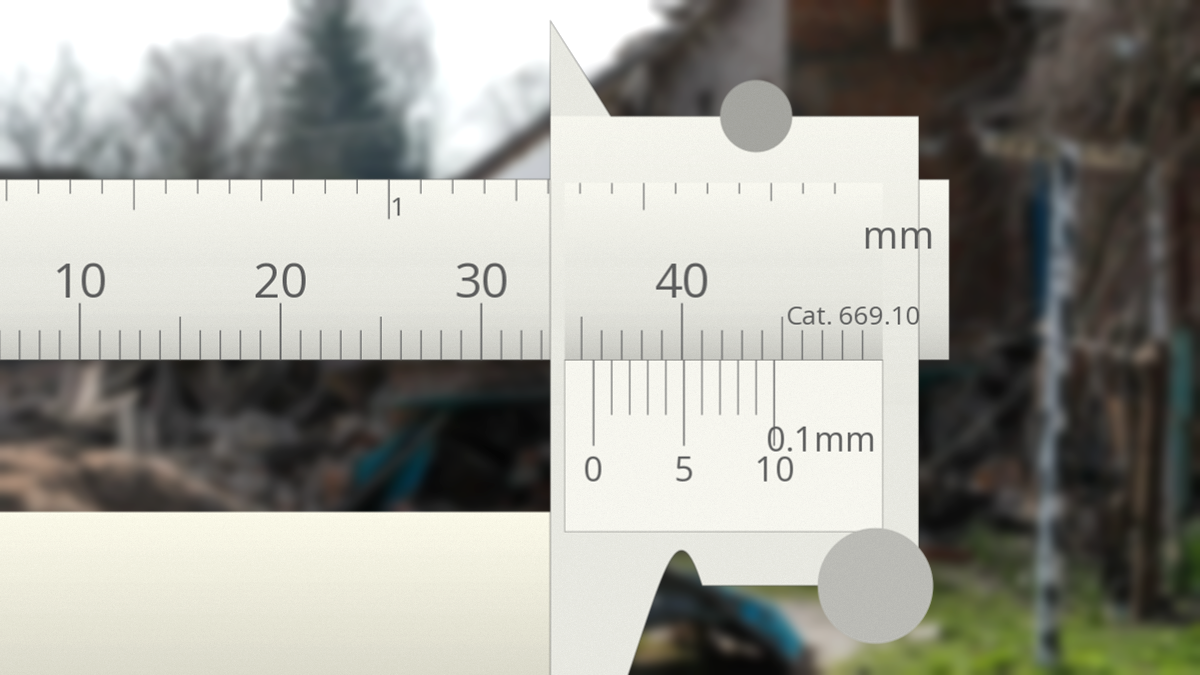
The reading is 35.6 (mm)
